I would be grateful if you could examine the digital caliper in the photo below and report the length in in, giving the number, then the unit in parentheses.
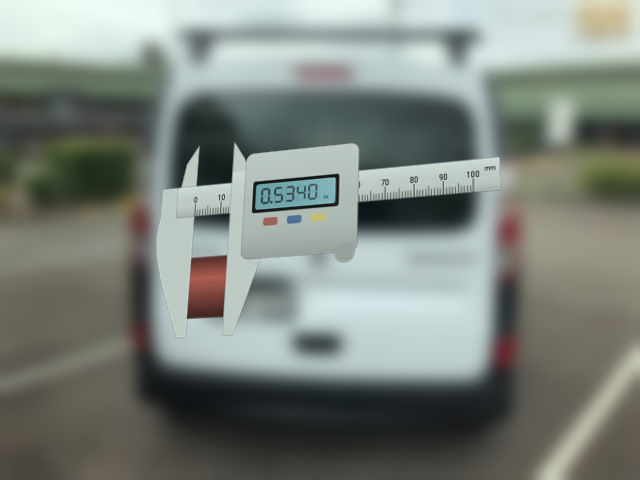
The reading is 0.5340 (in)
